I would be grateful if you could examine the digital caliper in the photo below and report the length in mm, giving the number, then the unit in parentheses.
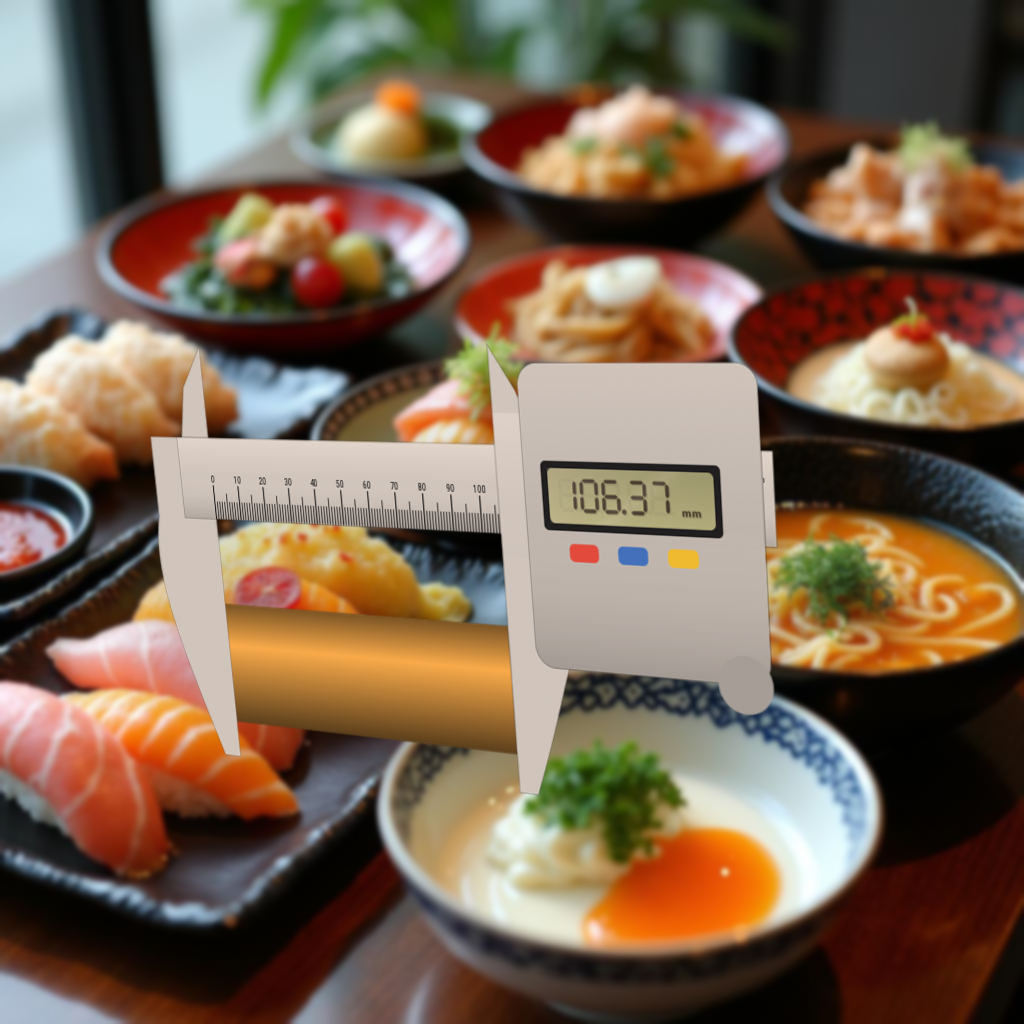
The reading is 106.37 (mm)
